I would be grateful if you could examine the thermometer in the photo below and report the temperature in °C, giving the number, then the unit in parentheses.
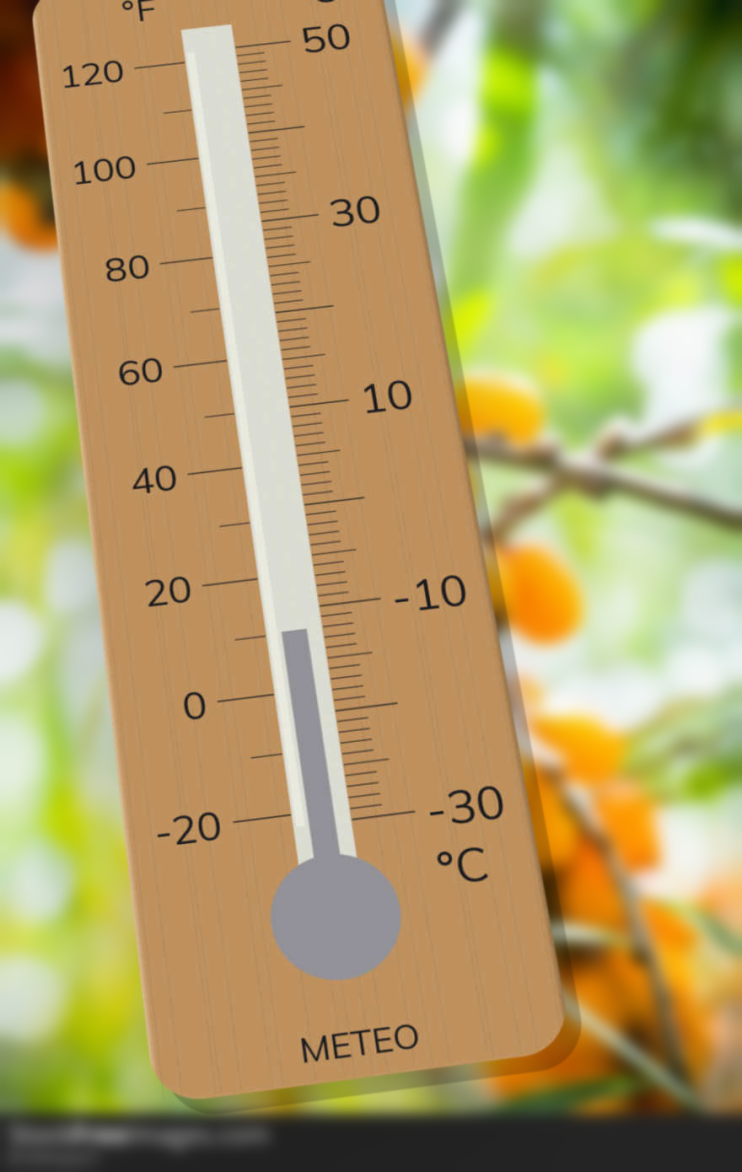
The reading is -12 (°C)
